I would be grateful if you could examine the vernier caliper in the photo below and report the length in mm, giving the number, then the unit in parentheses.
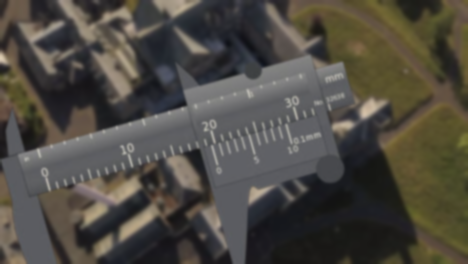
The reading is 19.6 (mm)
